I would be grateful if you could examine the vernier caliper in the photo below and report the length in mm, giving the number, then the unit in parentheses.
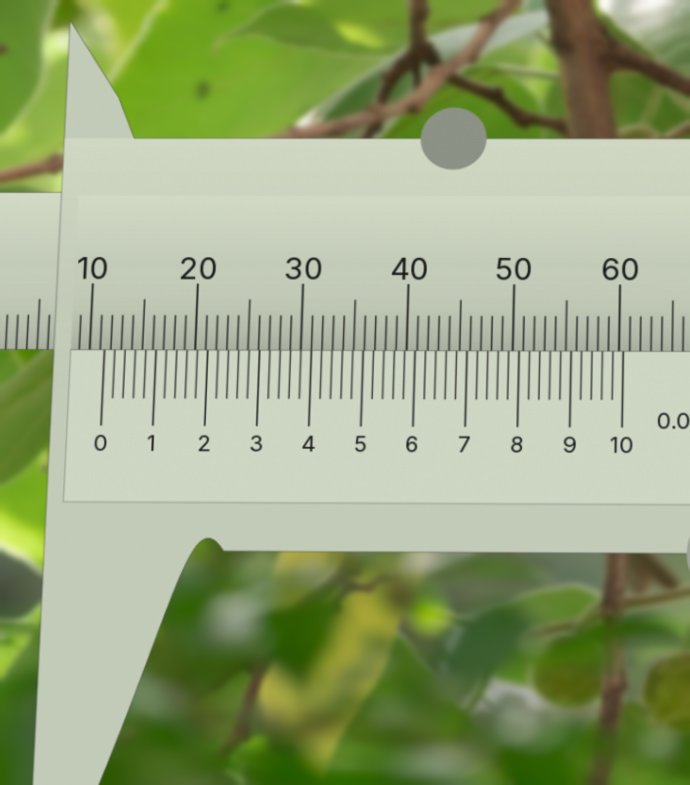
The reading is 11.4 (mm)
